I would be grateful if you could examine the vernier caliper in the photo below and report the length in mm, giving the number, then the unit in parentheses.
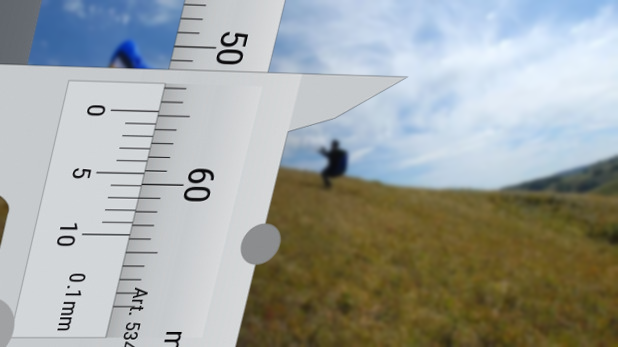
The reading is 54.7 (mm)
